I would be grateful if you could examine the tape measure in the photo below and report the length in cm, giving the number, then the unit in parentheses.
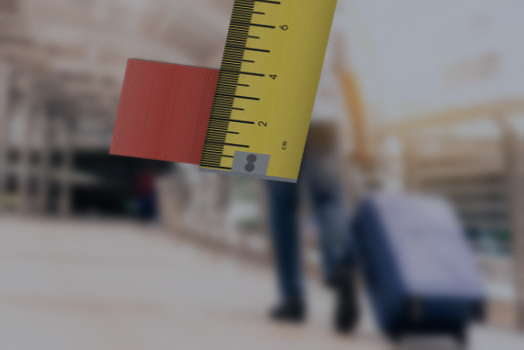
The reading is 4 (cm)
